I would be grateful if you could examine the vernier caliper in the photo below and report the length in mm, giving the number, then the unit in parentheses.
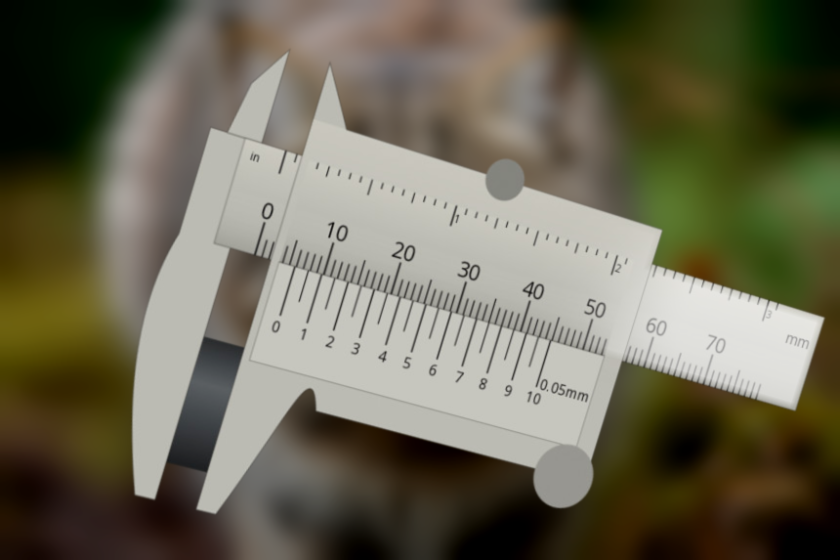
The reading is 5.8 (mm)
